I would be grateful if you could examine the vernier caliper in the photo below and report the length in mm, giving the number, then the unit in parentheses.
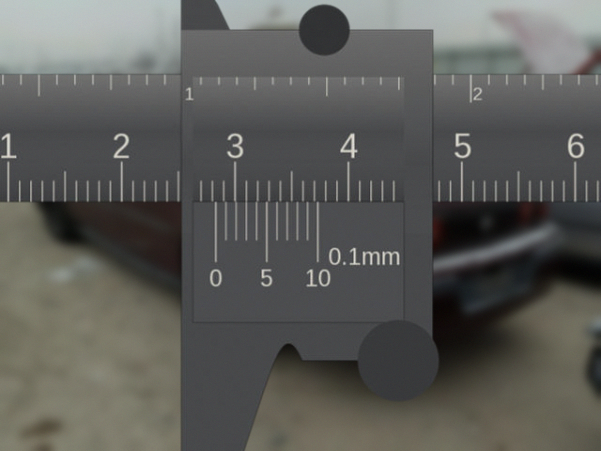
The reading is 28.3 (mm)
